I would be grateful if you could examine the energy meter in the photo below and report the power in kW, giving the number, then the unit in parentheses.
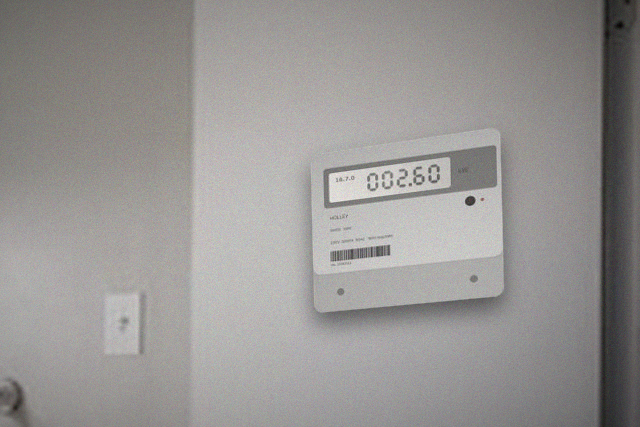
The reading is 2.60 (kW)
